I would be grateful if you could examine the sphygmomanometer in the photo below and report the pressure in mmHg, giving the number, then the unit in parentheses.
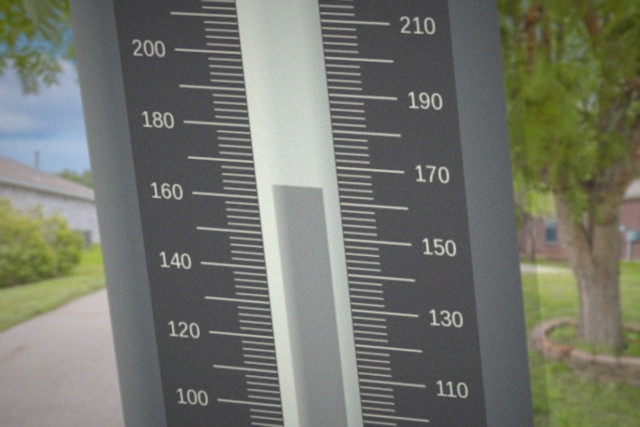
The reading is 164 (mmHg)
